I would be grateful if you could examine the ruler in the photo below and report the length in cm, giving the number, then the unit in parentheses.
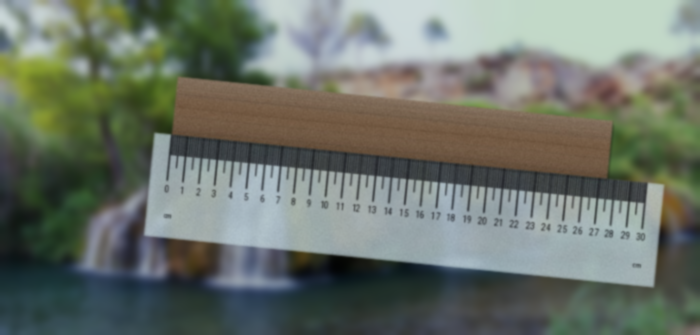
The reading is 27.5 (cm)
